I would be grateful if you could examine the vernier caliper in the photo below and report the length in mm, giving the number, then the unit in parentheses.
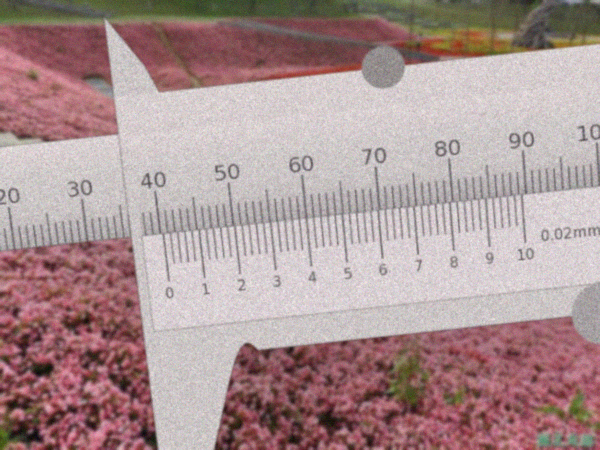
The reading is 40.4 (mm)
